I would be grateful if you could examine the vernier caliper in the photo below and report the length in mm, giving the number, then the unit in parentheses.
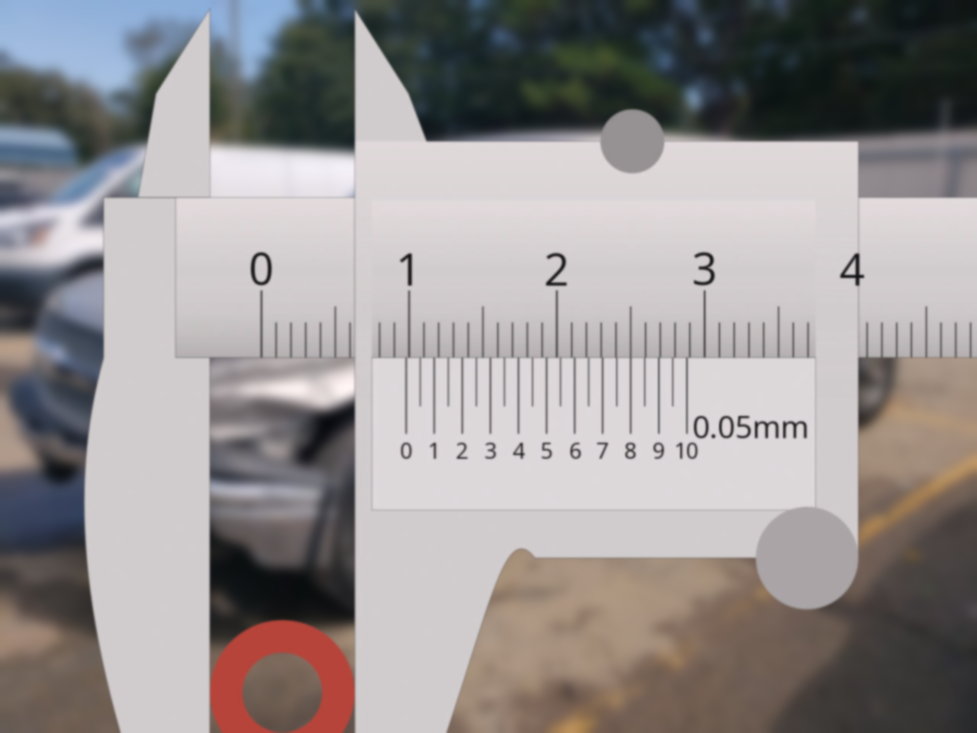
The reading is 9.8 (mm)
